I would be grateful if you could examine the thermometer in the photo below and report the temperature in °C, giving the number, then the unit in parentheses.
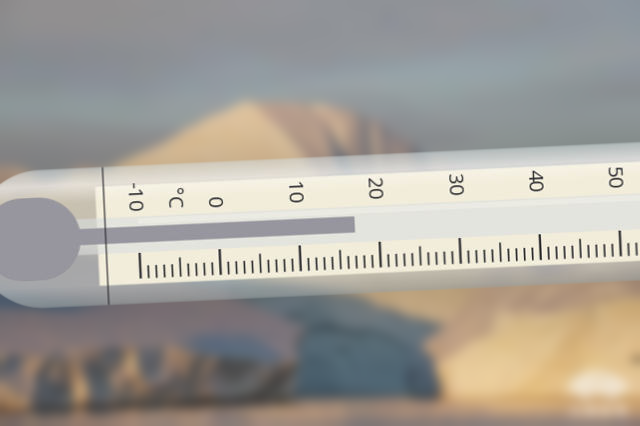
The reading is 17 (°C)
